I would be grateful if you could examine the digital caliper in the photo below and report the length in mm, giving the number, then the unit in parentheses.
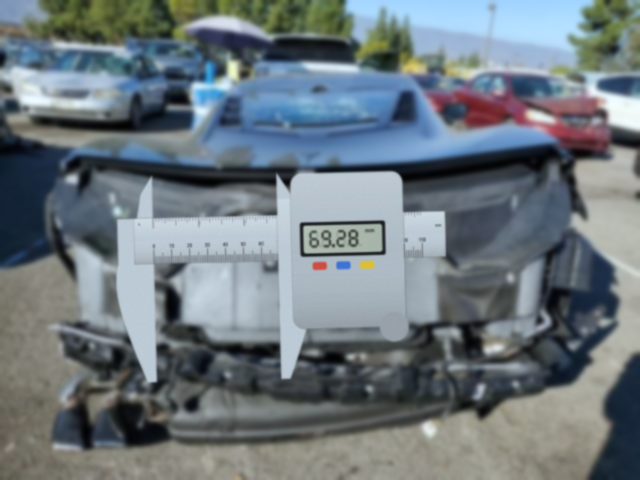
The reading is 69.28 (mm)
